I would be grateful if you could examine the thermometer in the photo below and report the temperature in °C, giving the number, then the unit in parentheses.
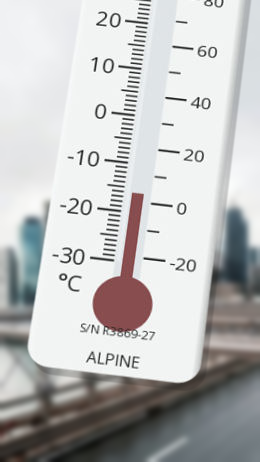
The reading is -16 (°C)
